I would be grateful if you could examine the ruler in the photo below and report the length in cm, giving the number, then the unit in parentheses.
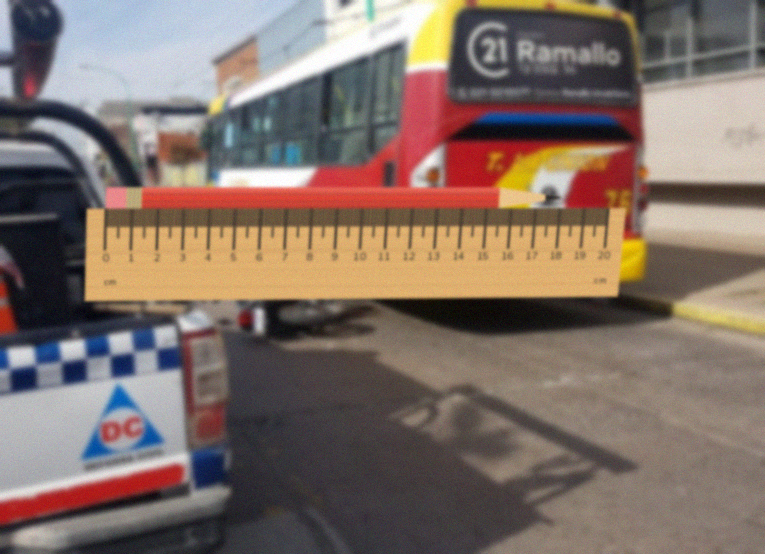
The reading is 18 (cm)
